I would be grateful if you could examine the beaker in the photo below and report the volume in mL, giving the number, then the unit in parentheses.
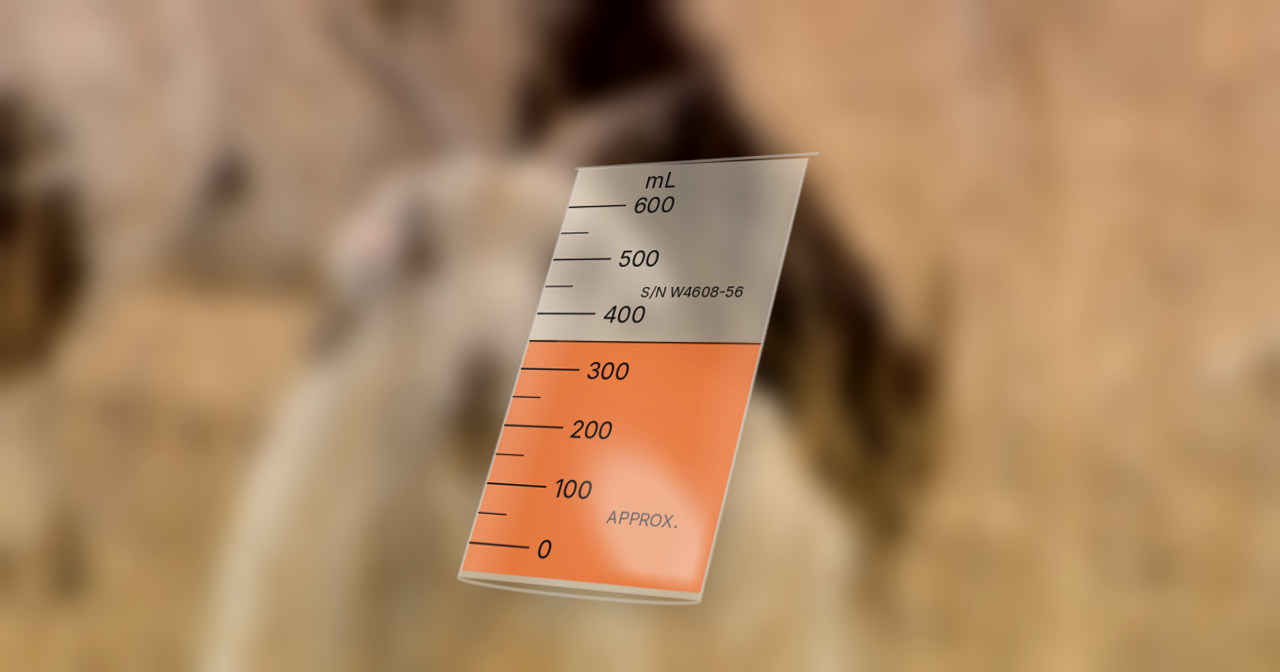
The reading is 350 (mL)
